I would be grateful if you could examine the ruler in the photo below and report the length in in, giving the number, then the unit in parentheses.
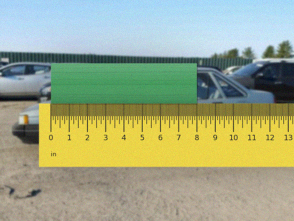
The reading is 8 (in)
